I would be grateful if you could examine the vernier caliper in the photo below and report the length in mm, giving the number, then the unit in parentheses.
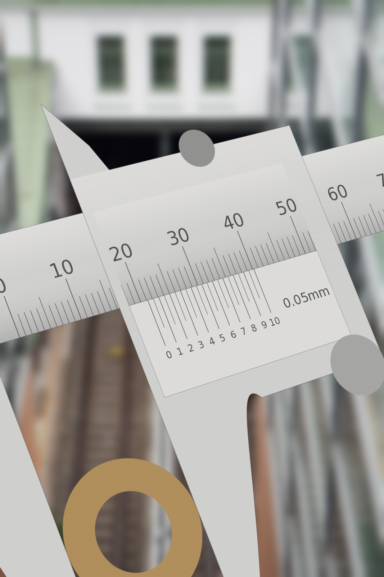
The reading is 21.2 (mm)
